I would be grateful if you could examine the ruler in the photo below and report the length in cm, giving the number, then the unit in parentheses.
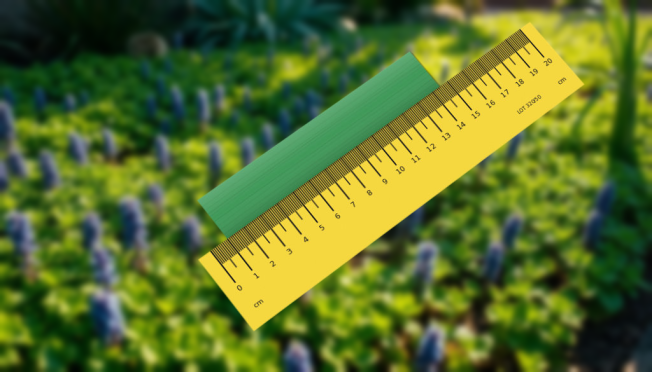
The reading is 13.5 (cm)
